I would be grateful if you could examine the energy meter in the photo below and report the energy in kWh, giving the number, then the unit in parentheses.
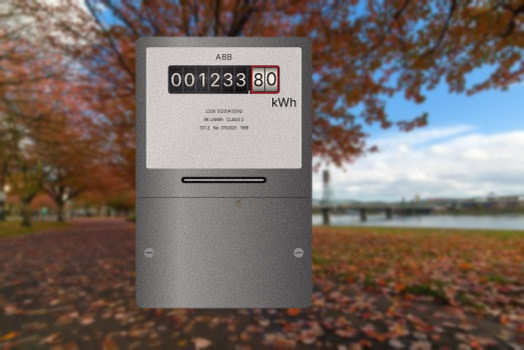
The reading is 1233.80 (kWh)
